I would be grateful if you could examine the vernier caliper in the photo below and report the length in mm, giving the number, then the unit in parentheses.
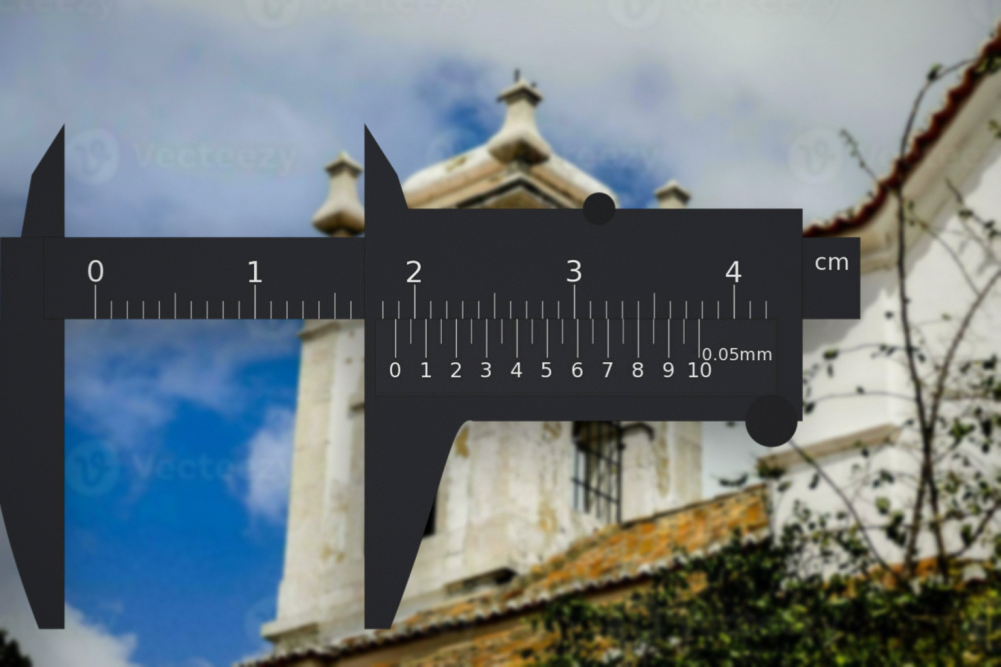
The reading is 18.8 (mm)
